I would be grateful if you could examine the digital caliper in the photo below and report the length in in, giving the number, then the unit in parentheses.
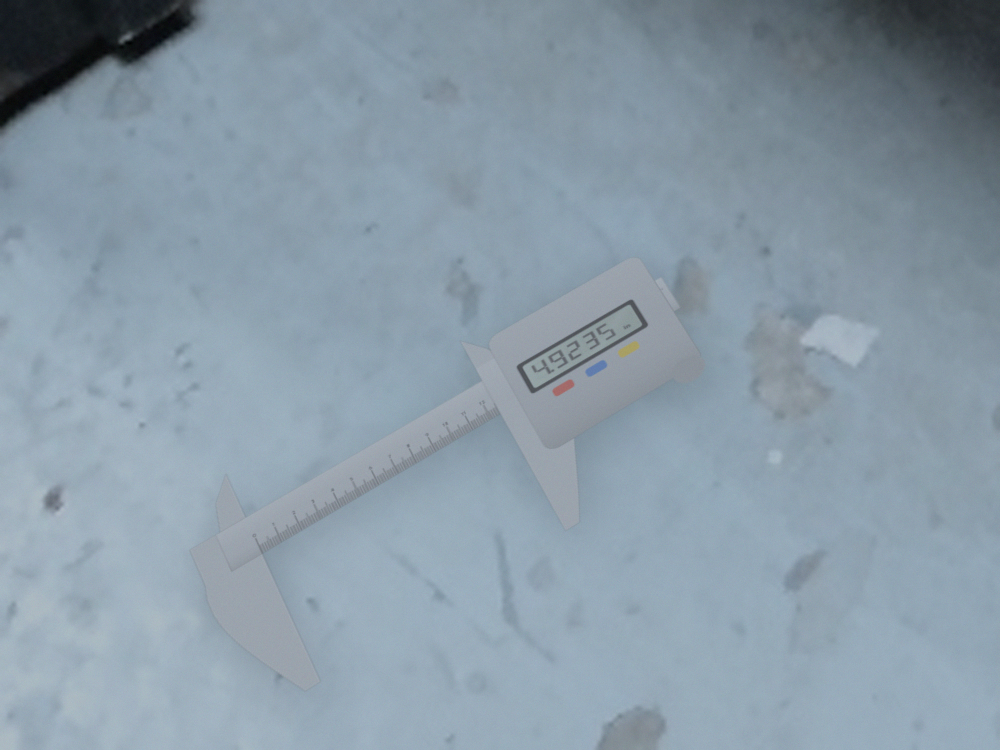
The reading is 4.9235 (in)
